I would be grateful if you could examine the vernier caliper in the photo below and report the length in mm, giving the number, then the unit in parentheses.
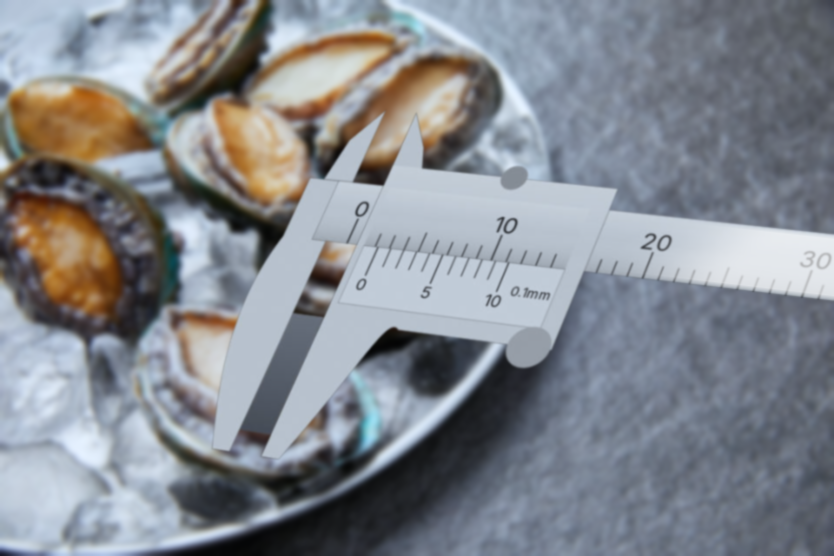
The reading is 2.2 (mm)
